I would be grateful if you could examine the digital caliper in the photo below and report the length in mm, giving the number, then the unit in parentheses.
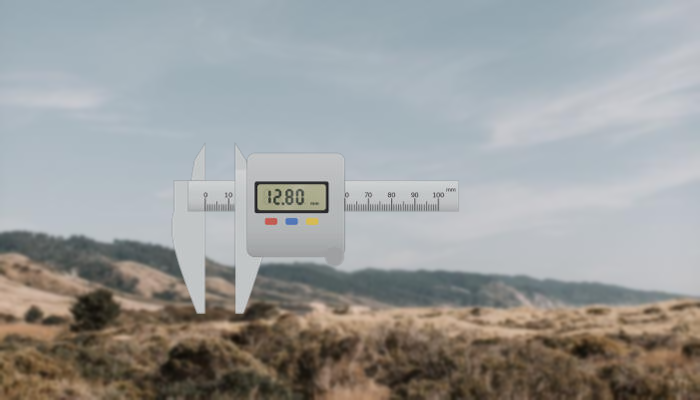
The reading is 12.80 (mm)
